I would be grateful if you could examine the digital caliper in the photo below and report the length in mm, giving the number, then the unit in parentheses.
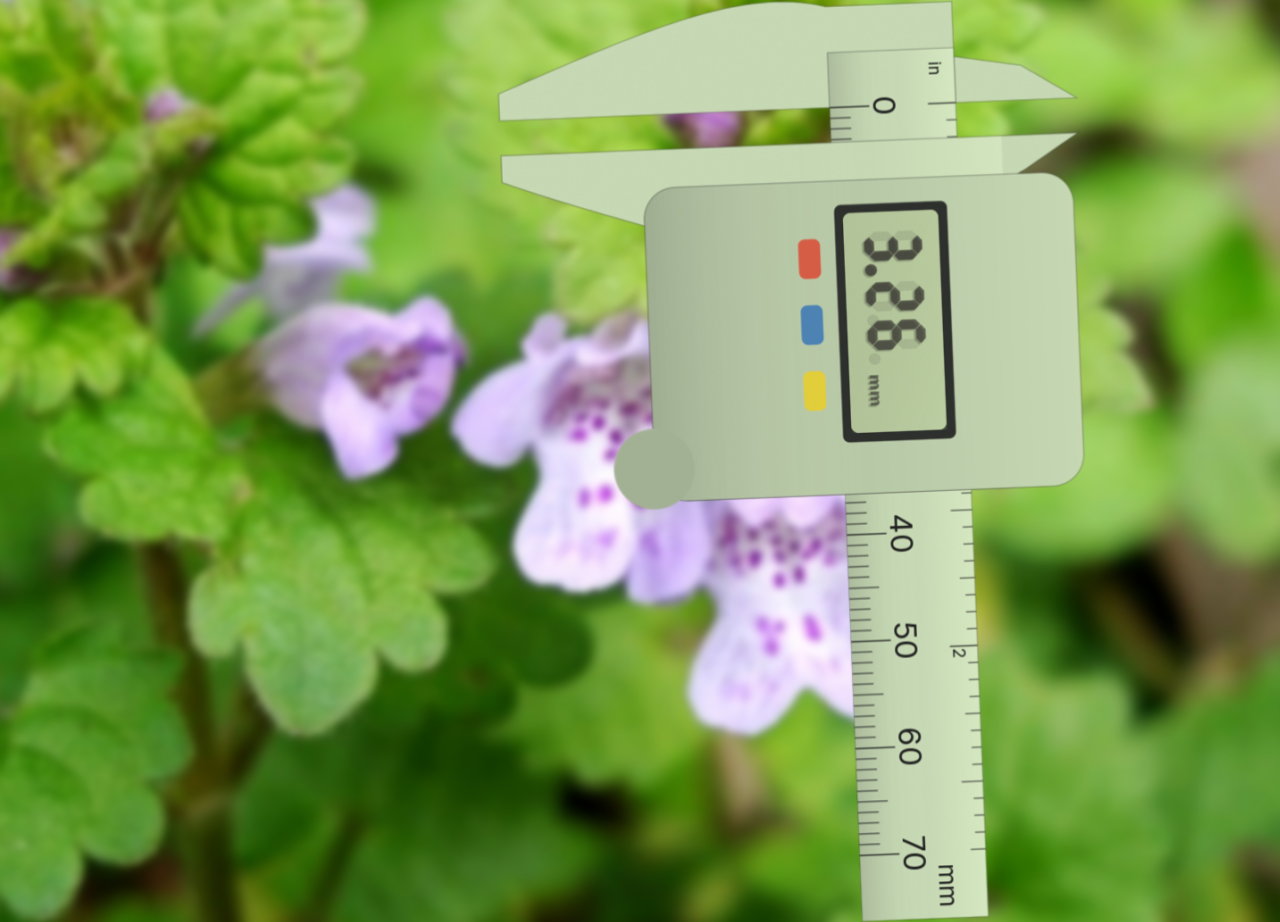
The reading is 3.26 (mm)
